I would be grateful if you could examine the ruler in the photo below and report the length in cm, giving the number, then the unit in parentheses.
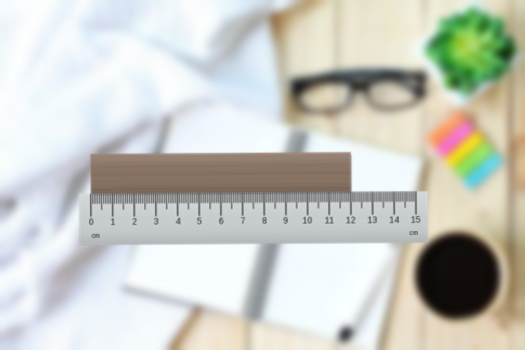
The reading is 12 (cm)
